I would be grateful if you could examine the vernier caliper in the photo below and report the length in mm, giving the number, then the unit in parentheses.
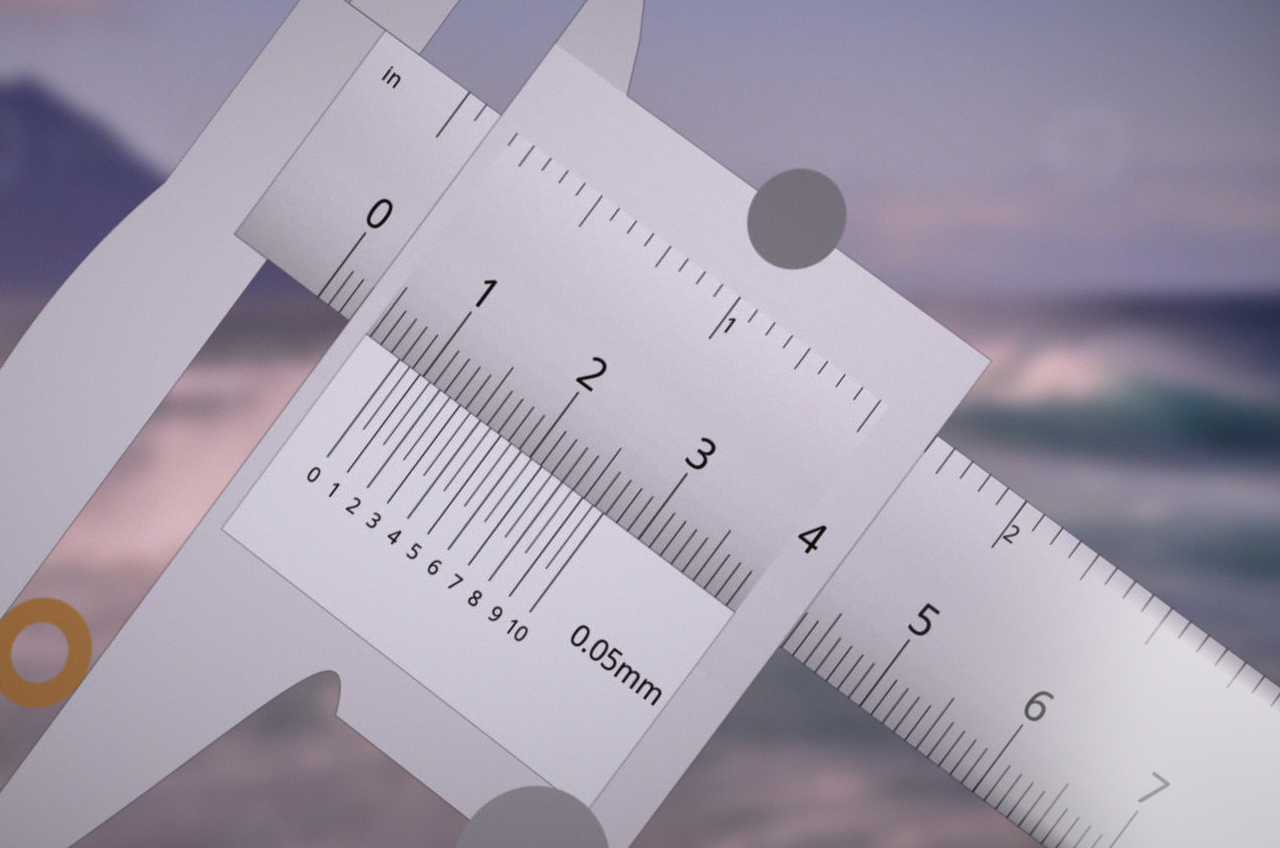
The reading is 7.8 (mm)
